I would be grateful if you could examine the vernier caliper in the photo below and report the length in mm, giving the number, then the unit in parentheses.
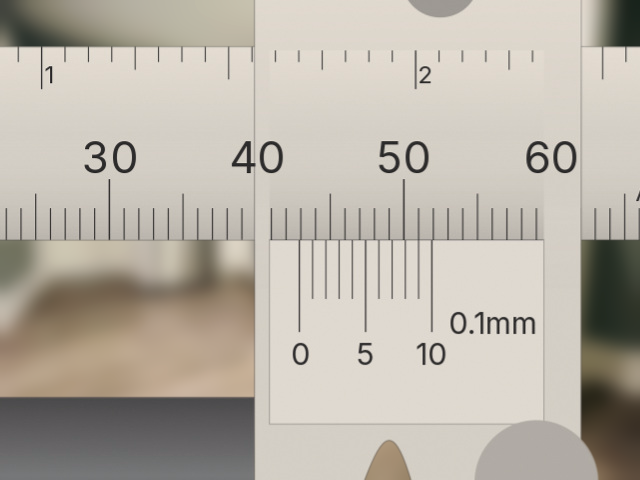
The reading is 42.9 (mm)
